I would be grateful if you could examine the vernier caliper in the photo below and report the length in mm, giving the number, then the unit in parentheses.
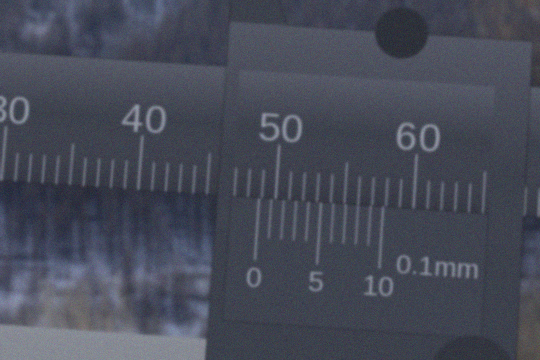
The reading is 48.8 (mm)
